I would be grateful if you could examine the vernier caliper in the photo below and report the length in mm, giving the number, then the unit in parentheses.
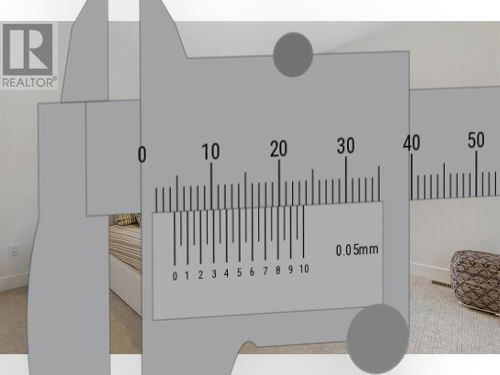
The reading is 4.6 (mm)
